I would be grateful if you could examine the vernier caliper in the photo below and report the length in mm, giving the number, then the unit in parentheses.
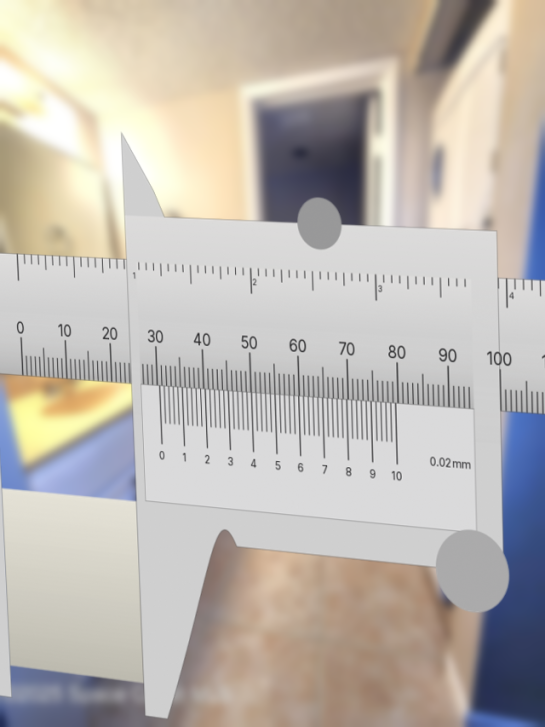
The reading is 30.5 (mm)
